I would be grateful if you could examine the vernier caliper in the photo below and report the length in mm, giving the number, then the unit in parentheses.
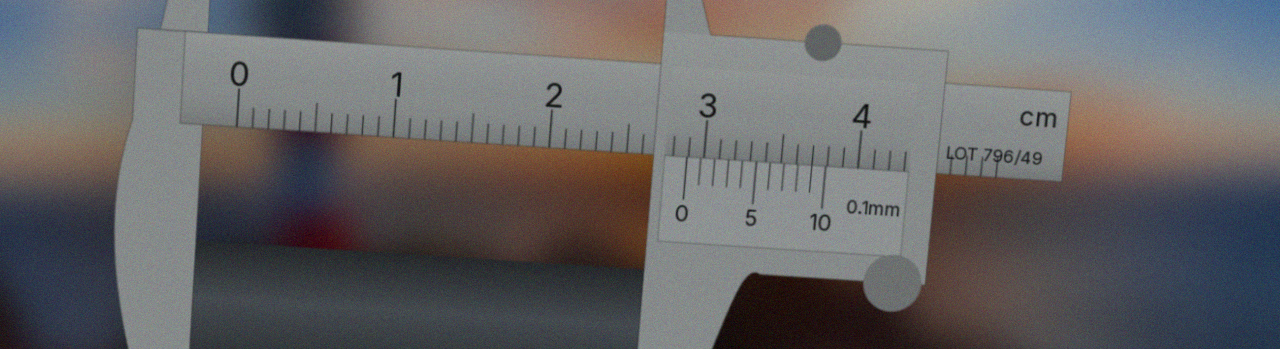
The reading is 28.9 (mm)
